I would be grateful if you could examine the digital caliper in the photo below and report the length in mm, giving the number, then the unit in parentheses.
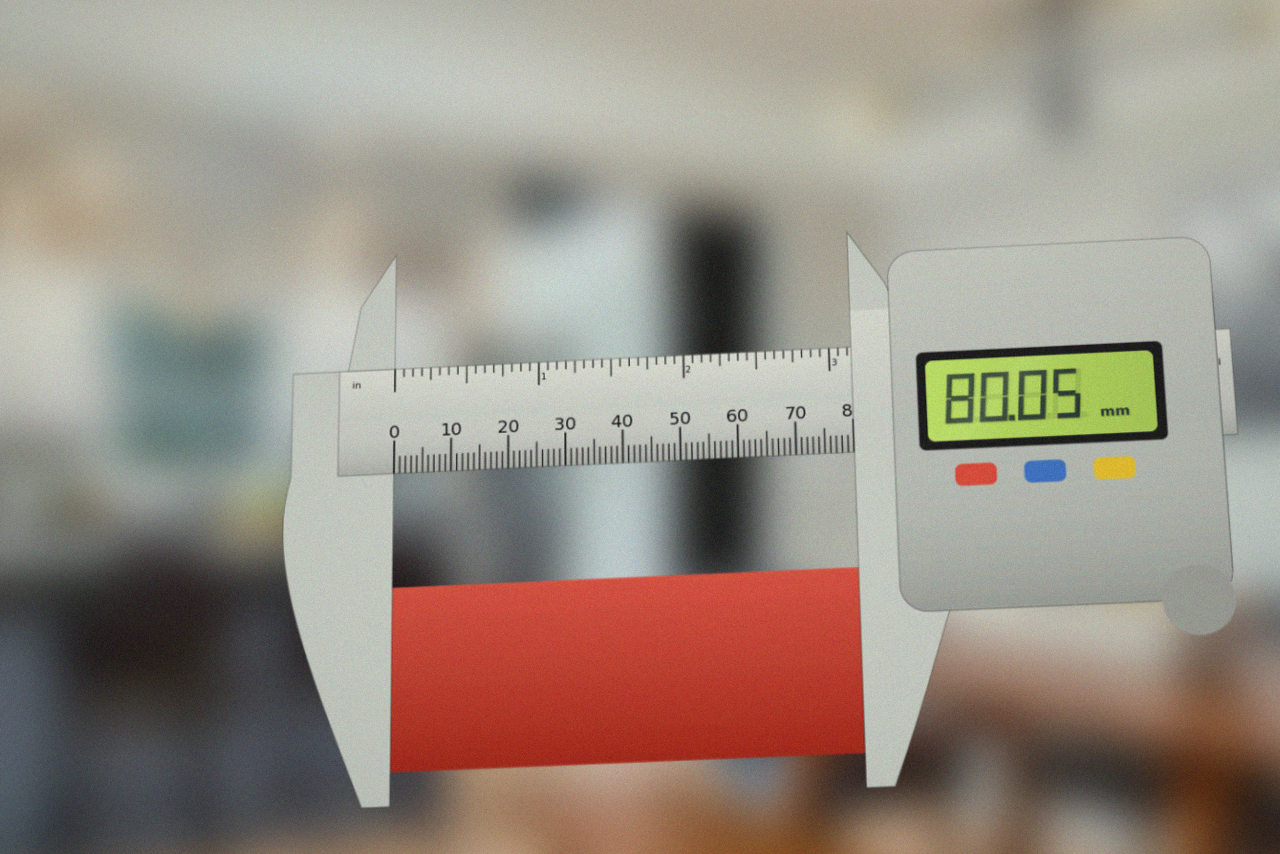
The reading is 80.05 (mm)
